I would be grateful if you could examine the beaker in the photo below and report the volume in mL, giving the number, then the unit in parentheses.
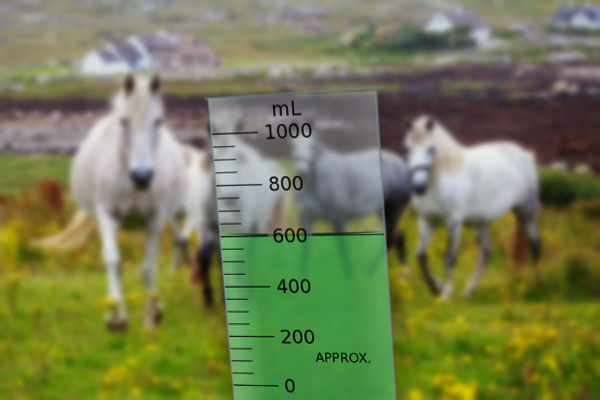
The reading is 600 (mL)
